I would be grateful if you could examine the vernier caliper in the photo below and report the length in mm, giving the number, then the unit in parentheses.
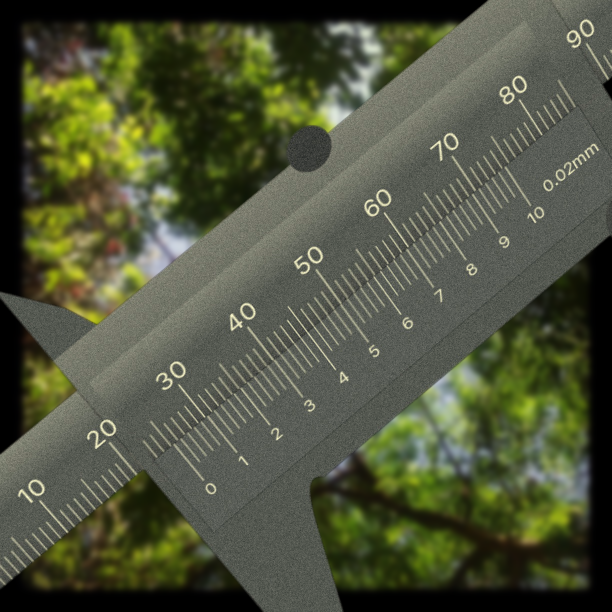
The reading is 25.4 (mm)
